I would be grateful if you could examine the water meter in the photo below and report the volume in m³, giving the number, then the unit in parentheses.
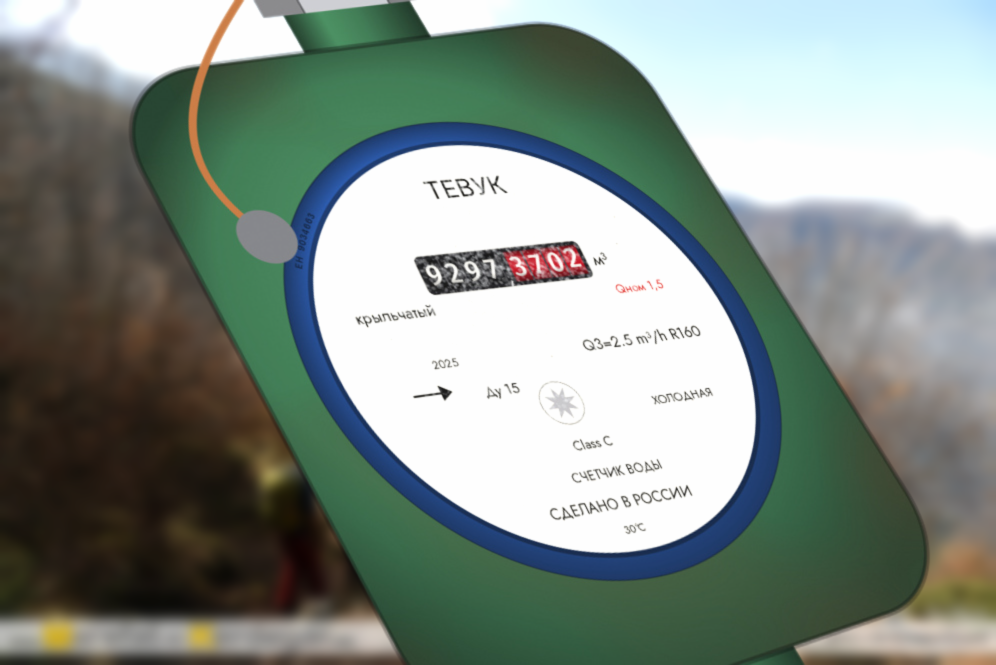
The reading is 9297.3702 (m³)
